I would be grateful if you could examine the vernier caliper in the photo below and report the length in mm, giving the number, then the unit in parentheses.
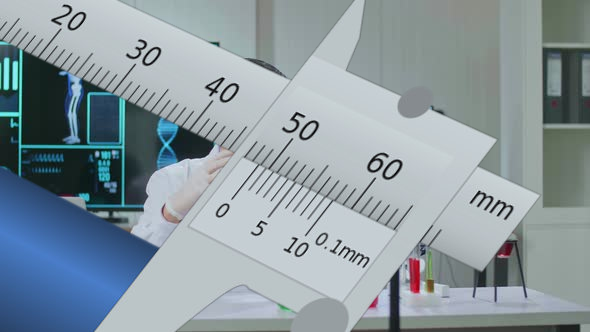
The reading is 48.8 (mm)
